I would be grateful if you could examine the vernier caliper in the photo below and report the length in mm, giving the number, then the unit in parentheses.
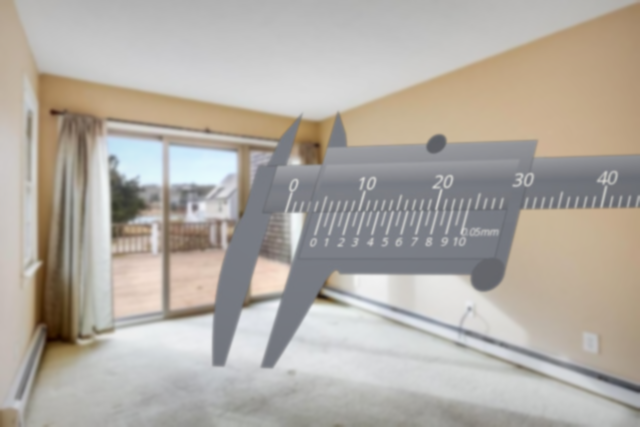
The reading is 5.0 (mm)
